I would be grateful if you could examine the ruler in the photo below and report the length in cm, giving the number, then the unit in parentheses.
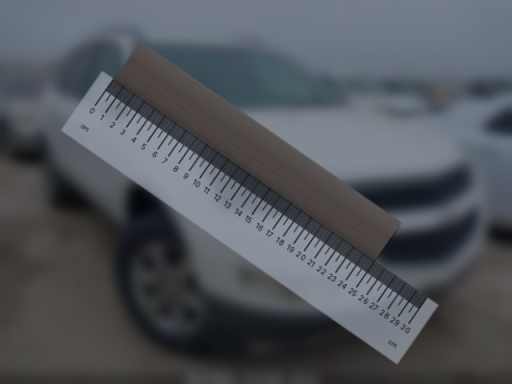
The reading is 25 (cm)
